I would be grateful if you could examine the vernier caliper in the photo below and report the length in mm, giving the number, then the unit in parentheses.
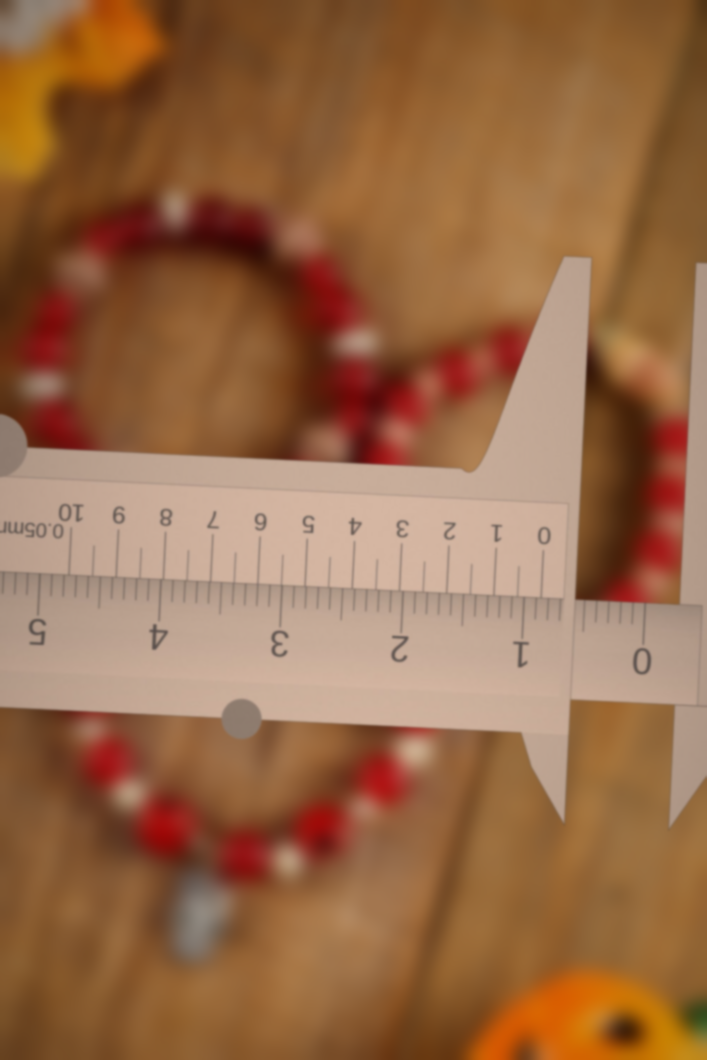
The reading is 8.6 (mm)
